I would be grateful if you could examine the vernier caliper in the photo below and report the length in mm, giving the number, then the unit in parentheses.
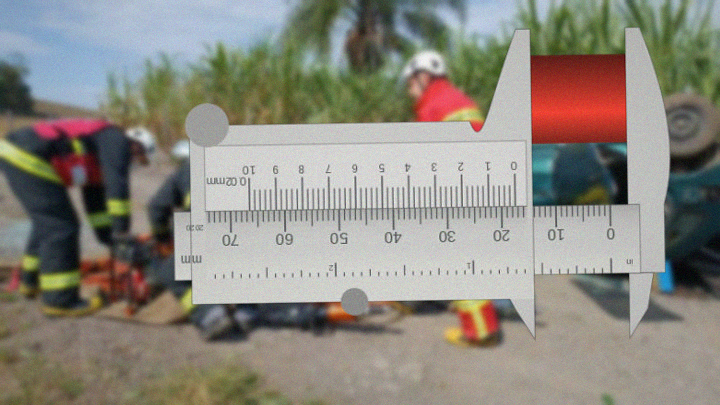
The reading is 17.5 (mm)
